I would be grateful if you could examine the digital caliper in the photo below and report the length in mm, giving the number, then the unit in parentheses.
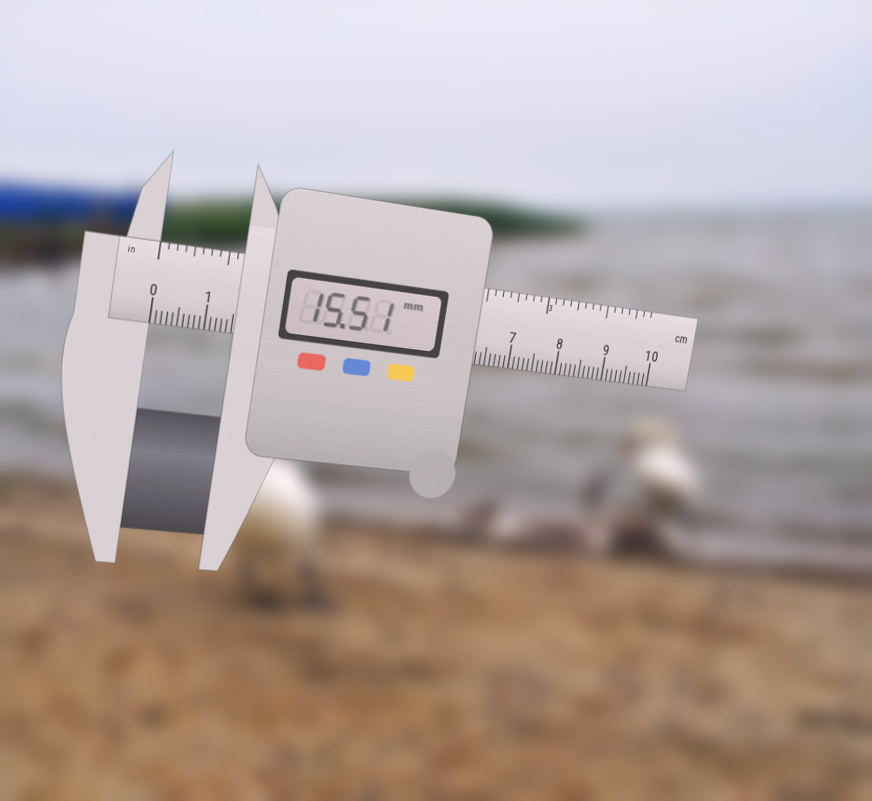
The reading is 15.51 (mm)
